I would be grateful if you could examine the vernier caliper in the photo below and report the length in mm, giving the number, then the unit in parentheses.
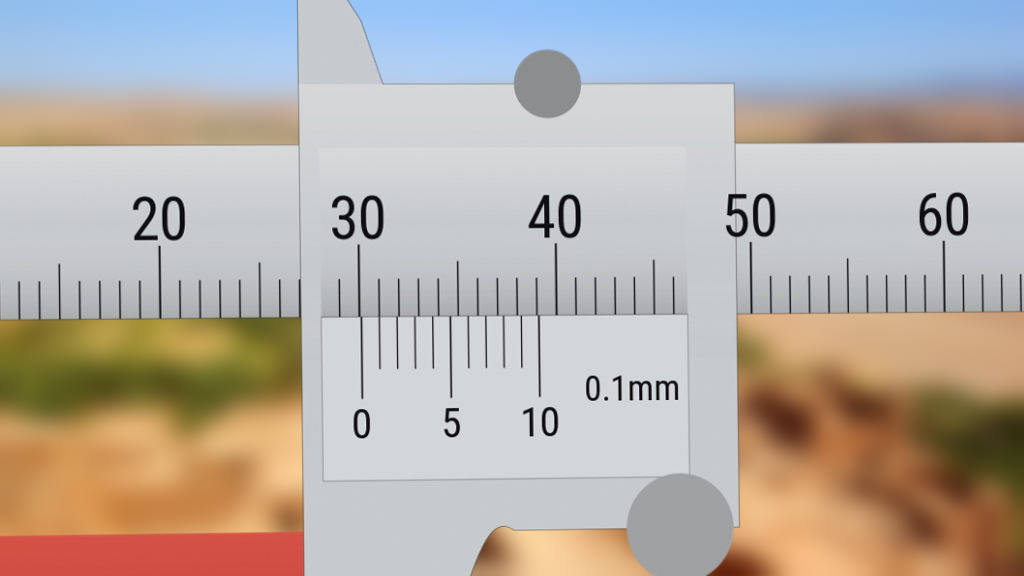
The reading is 30.1 (mm)
